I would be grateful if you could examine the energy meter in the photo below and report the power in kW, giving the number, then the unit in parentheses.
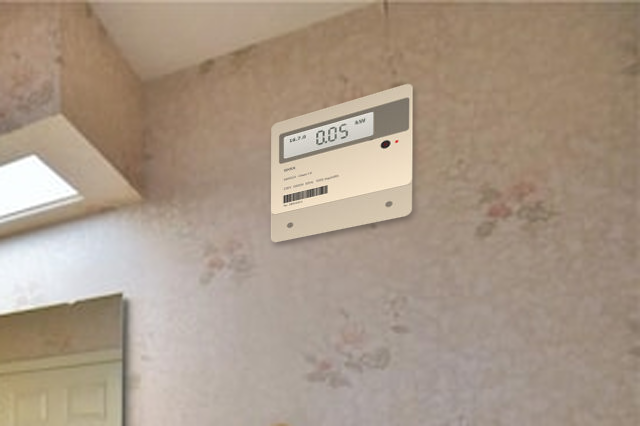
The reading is 0.05 (kW)
